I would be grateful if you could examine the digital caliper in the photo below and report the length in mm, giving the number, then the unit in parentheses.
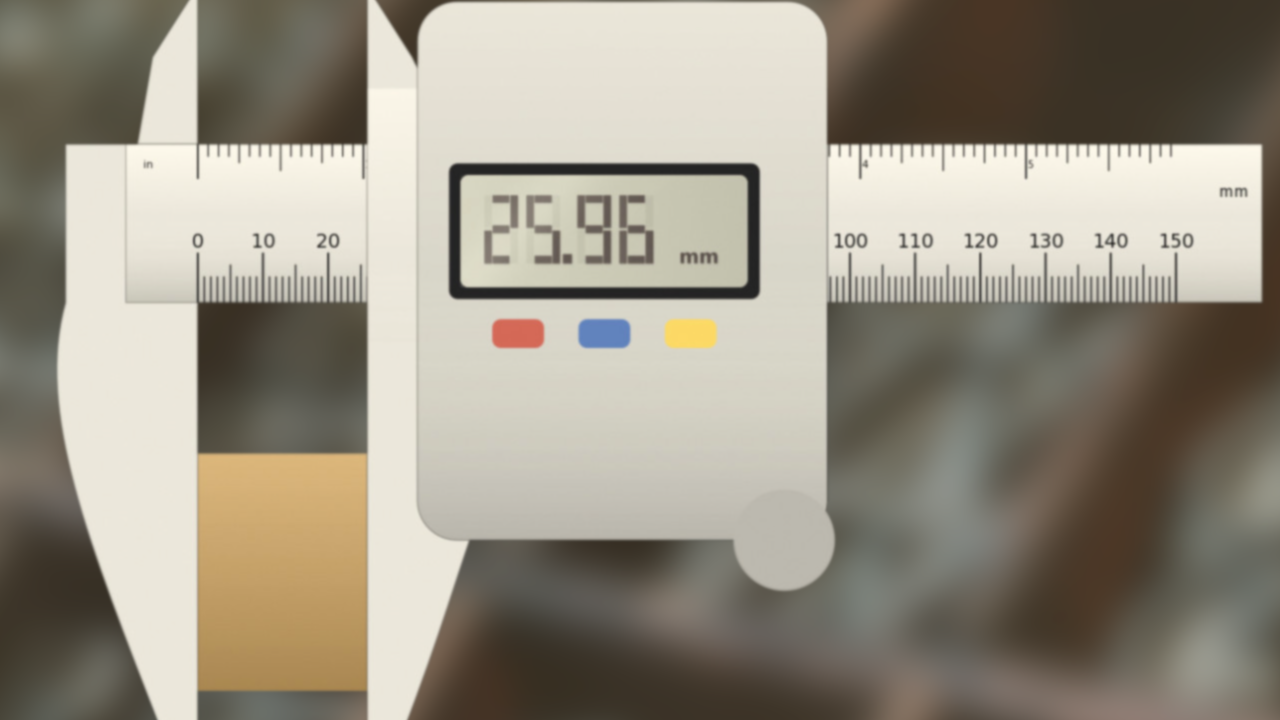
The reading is 25.96 (mm)
